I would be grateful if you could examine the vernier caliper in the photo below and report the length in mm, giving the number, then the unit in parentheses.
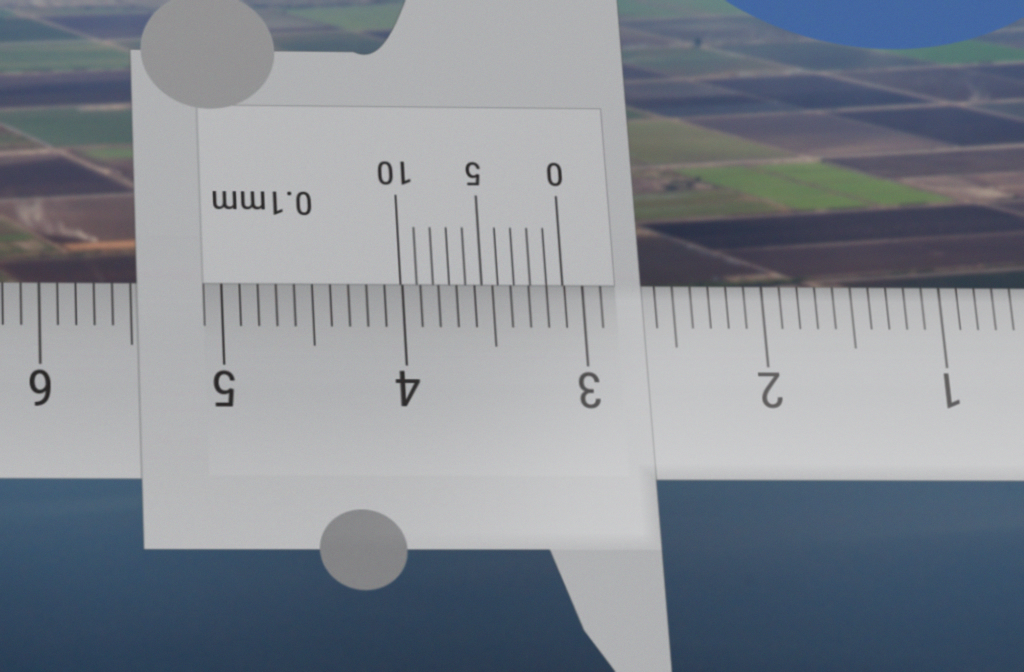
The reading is 31.1 (mm)
